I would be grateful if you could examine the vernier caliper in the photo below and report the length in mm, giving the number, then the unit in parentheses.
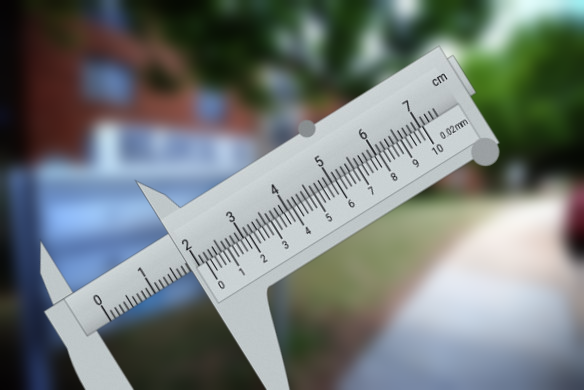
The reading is 21.5 (mm)
